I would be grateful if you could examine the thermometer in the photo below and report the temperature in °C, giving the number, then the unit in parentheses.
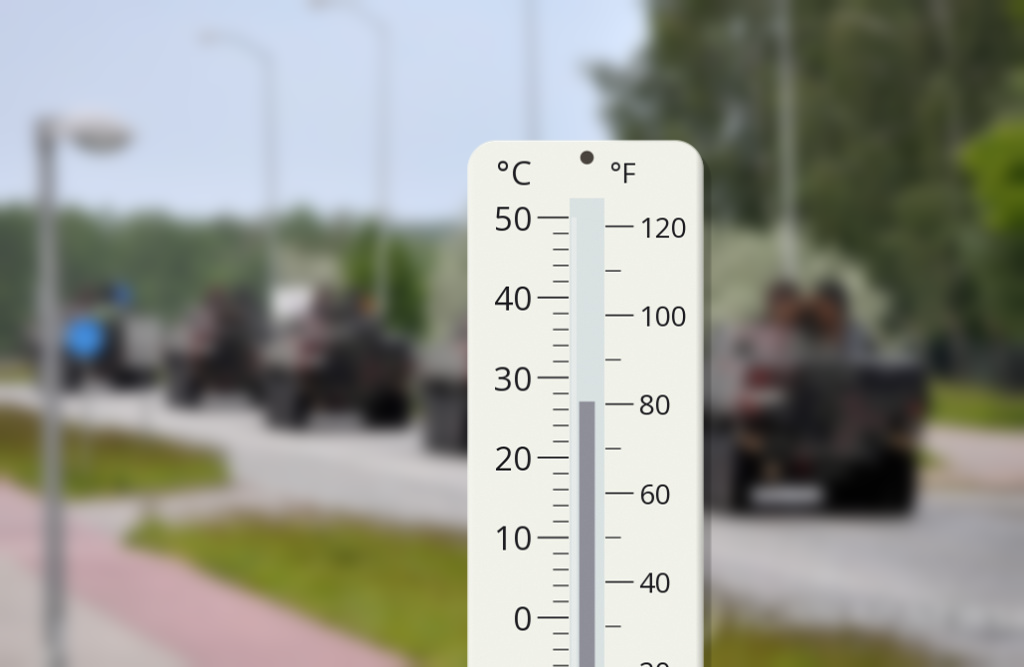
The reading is 27 (°C)
